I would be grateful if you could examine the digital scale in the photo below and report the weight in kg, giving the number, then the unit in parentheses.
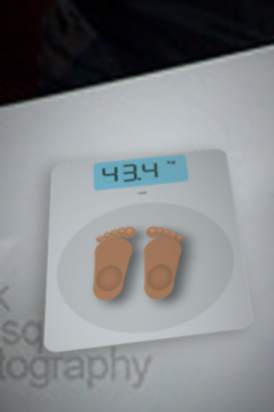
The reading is 43.4 (kg)
